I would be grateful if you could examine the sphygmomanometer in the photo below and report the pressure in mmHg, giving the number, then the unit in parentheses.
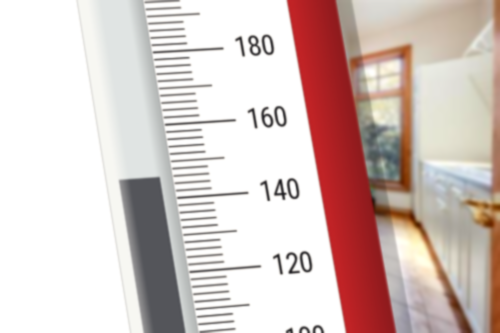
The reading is 146 (mmHg)
